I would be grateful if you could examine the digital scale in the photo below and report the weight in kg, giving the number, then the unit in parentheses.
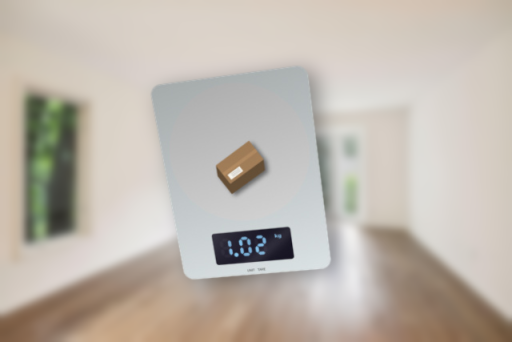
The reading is 1.02 (kg)
